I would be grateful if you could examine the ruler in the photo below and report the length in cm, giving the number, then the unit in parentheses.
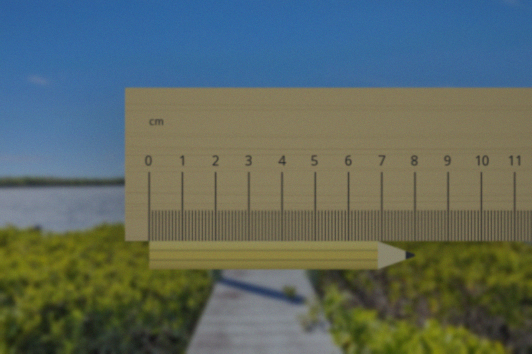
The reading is 8 (cm)
